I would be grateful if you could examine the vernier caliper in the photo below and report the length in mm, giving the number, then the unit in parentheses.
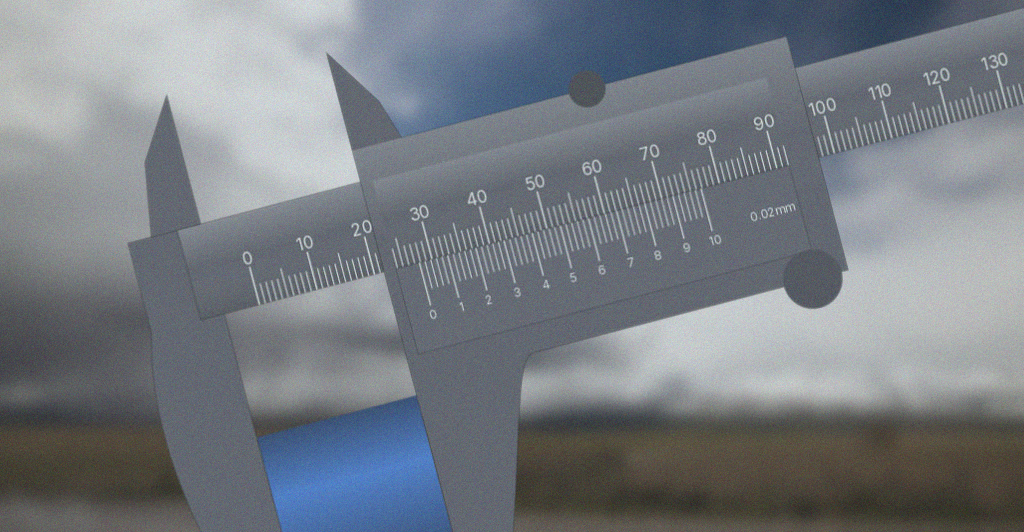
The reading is 27.8 (mm)
